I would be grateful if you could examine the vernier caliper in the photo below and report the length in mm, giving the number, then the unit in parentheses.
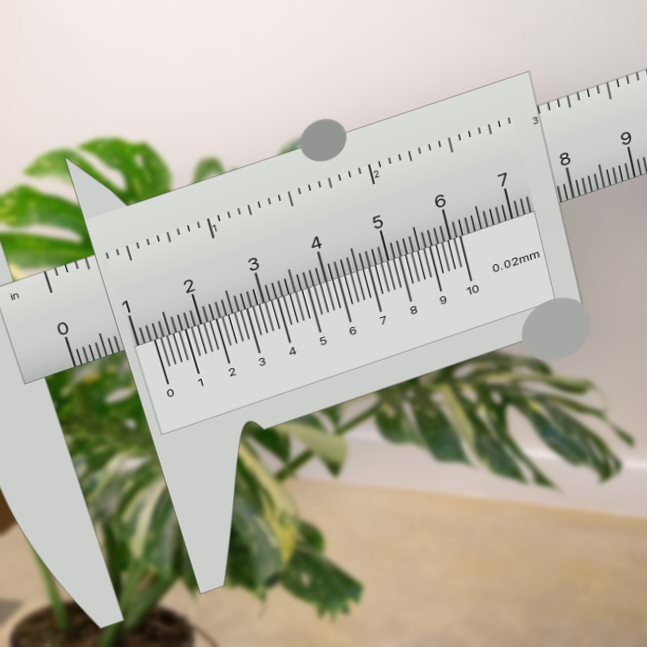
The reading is 12.6 (mm)
